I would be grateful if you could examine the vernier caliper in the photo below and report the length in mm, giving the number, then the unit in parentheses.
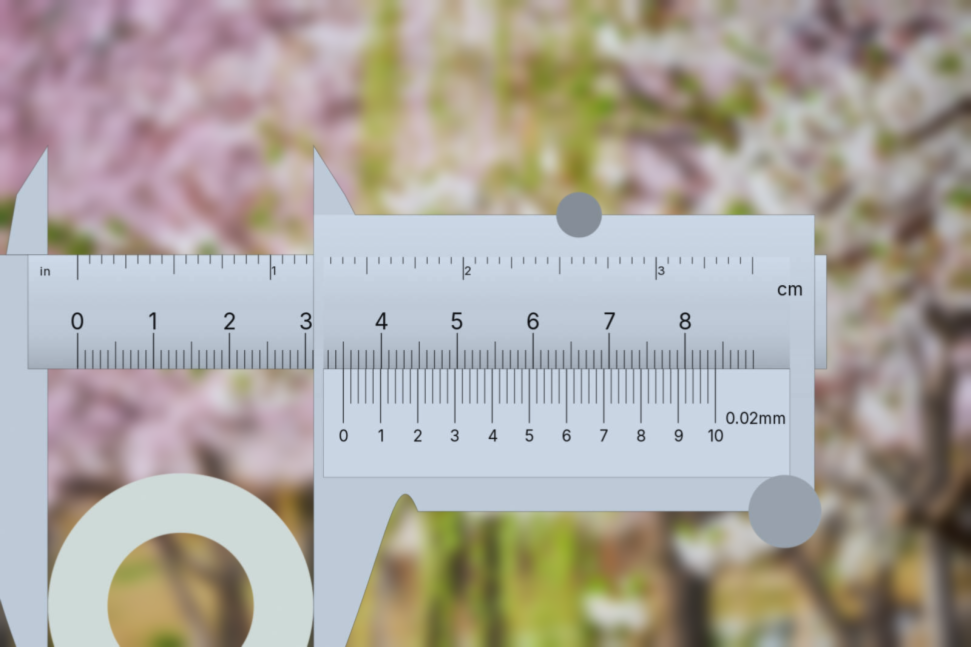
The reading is 35.0 (mm)
